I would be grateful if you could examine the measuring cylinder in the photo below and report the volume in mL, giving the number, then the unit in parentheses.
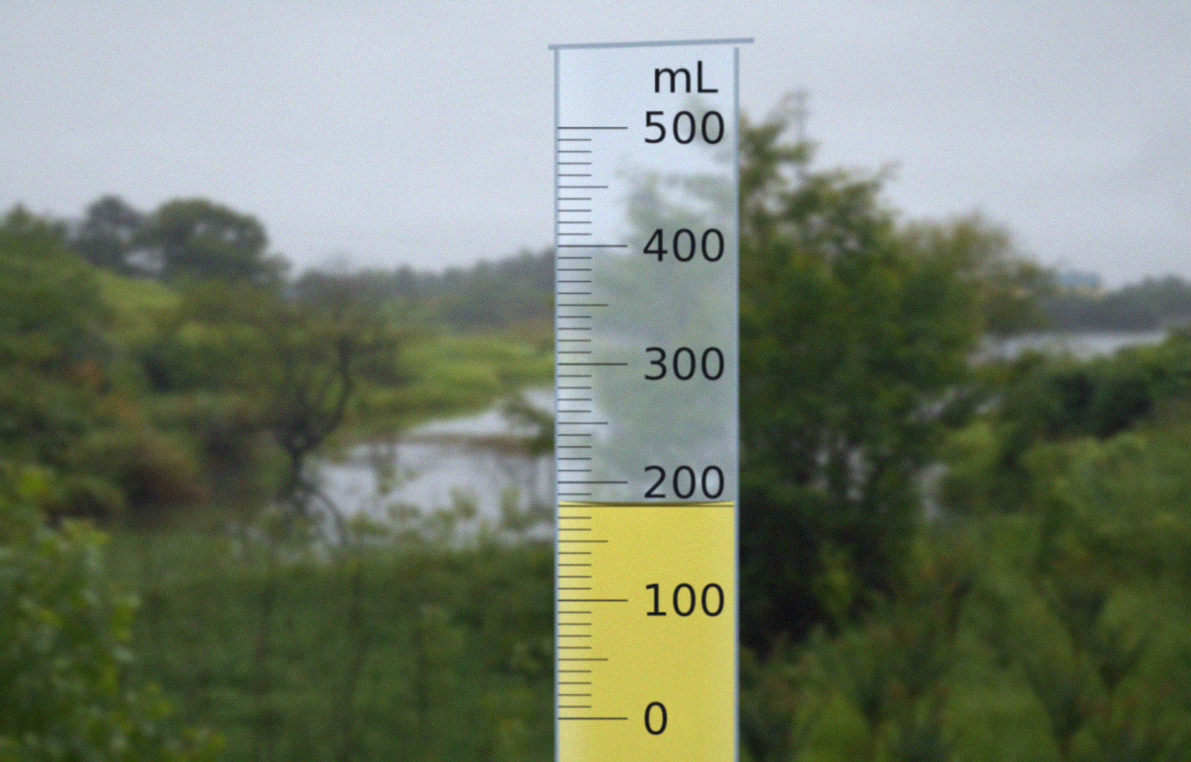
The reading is 180 (mL)
